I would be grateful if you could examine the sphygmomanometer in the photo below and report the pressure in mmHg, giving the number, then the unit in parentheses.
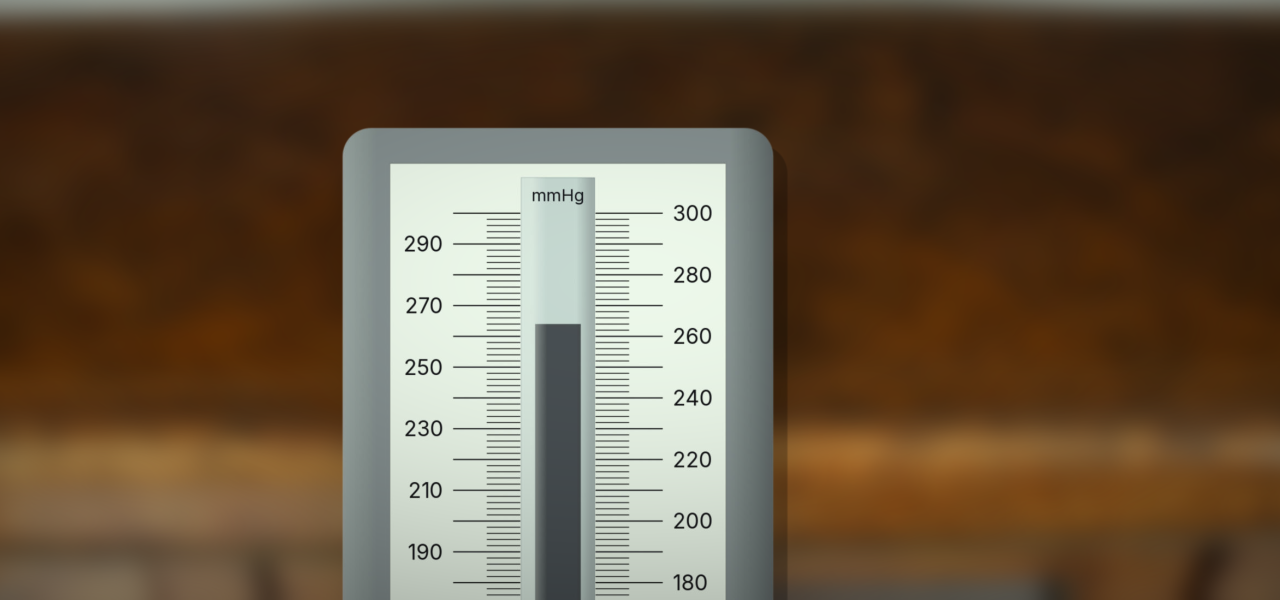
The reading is 264 (mmHg)
